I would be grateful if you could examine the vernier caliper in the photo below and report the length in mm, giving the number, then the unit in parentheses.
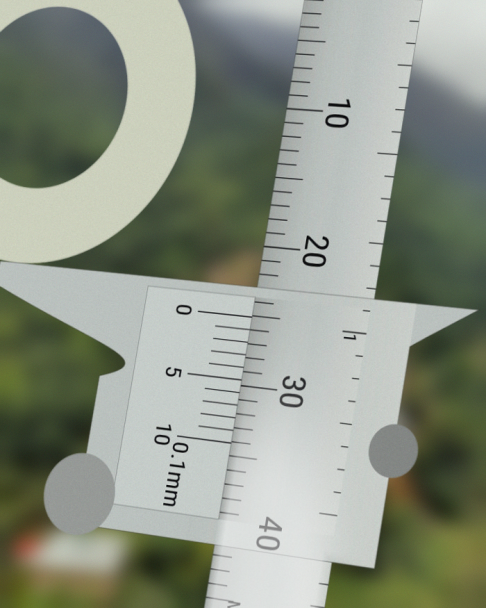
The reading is 25.1 (mm)
